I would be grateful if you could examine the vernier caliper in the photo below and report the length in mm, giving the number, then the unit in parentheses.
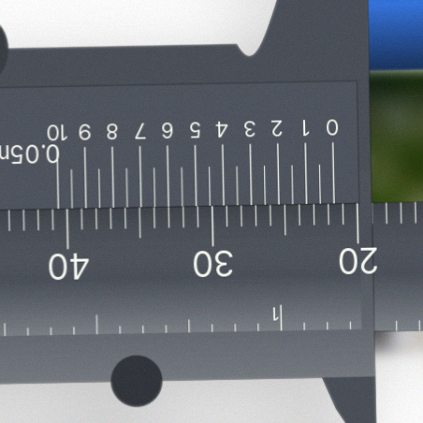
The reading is 21.6 (mm)
